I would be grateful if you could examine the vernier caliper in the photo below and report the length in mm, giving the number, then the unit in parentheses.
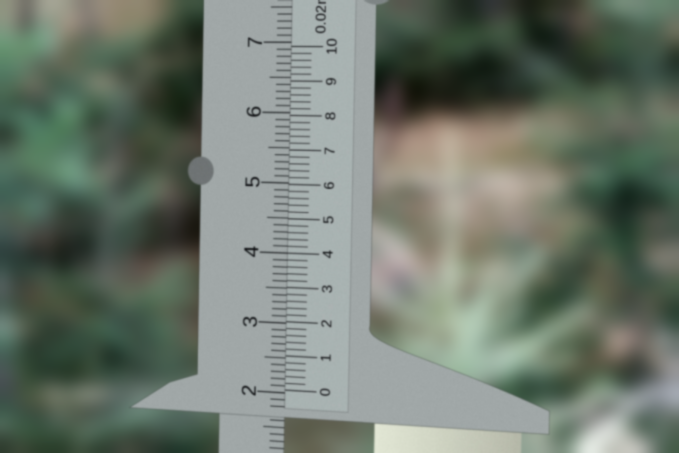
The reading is 20.4 (mm)
